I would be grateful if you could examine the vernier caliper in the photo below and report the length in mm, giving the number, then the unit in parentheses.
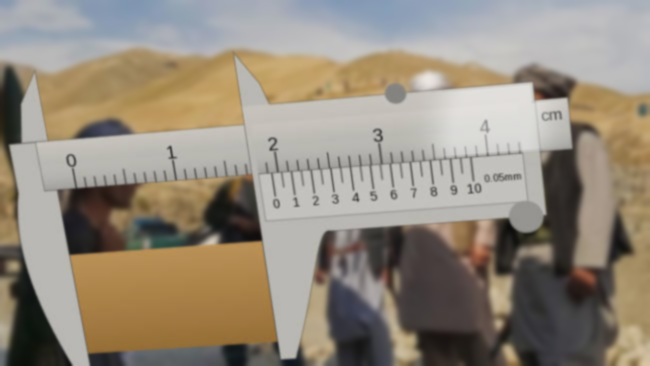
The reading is 19.4 (mm)
